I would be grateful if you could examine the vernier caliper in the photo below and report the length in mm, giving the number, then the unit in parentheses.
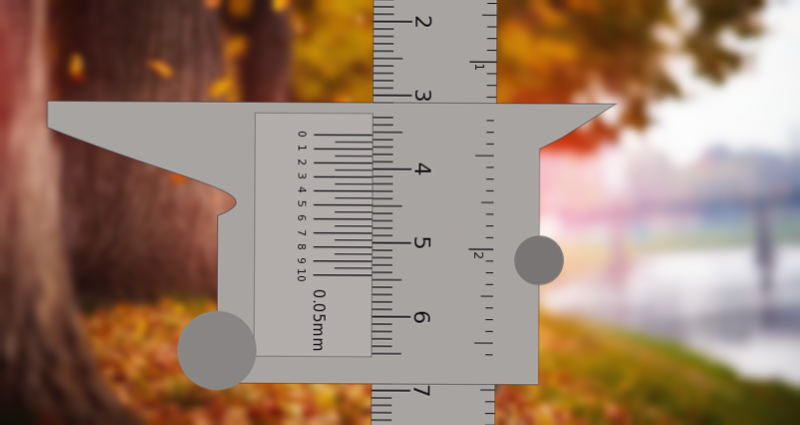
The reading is 35.4 (mm)
